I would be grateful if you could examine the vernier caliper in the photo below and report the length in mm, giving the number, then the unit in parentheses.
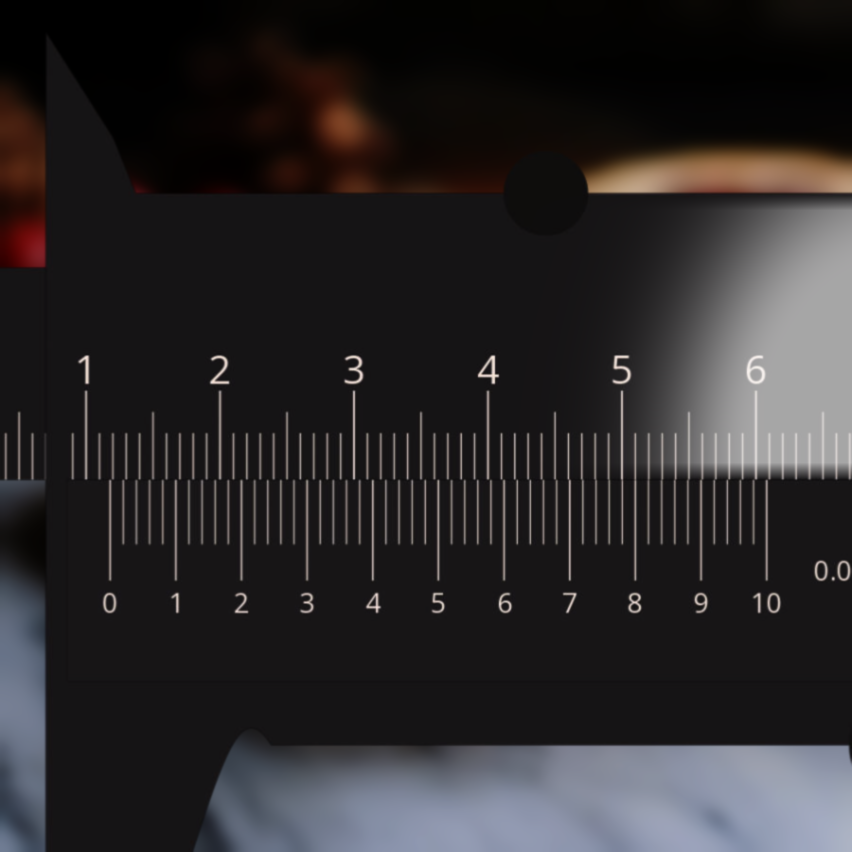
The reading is 11.8 (mm)
